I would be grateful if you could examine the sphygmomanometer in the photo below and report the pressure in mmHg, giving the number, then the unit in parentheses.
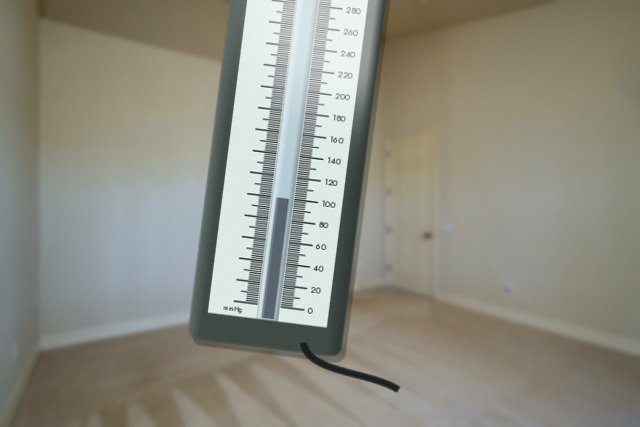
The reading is 100 (mmHg)
